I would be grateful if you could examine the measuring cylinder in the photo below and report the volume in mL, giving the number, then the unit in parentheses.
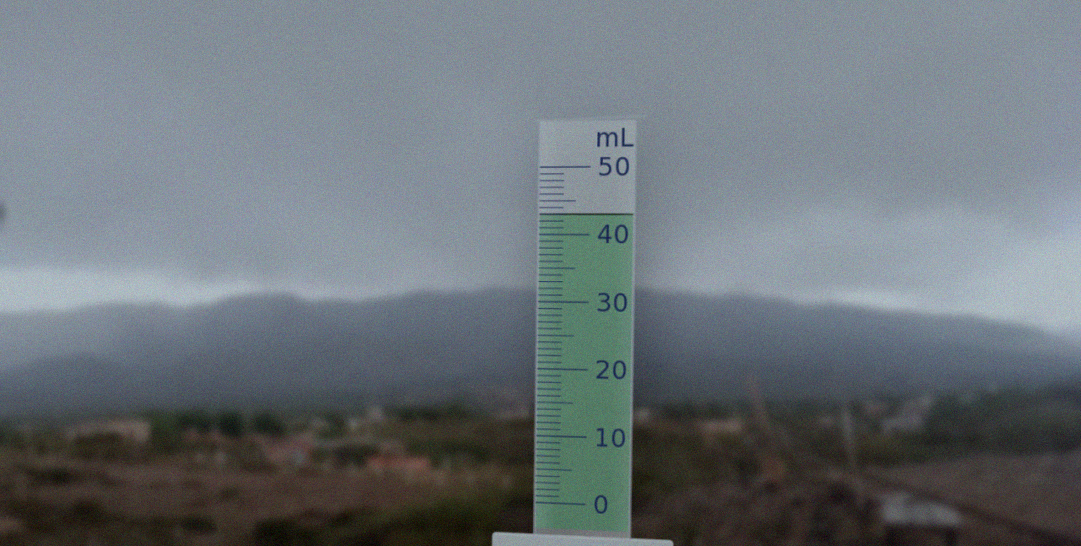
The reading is 43 (mL)
